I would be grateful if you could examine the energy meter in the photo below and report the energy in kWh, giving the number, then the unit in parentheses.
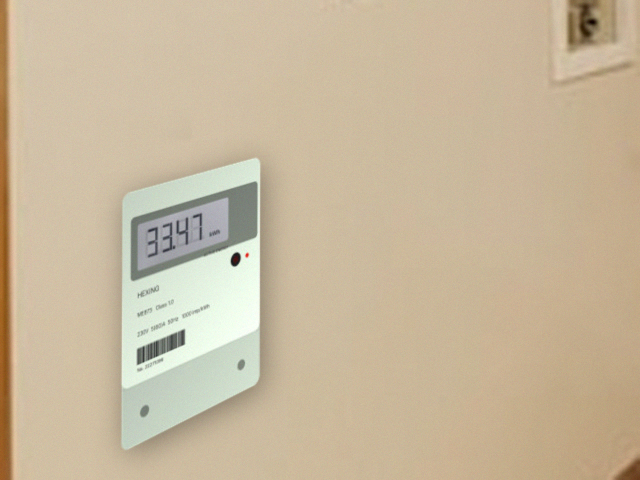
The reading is 33.47 (kWh)
